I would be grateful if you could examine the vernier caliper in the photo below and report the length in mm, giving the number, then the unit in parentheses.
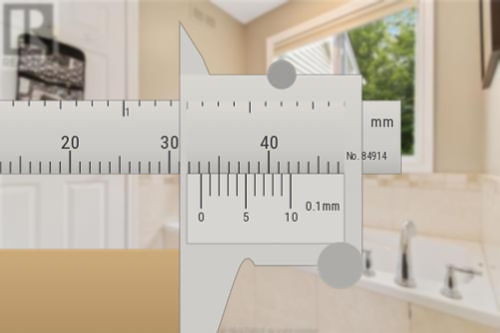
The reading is 33.2 (mm)
